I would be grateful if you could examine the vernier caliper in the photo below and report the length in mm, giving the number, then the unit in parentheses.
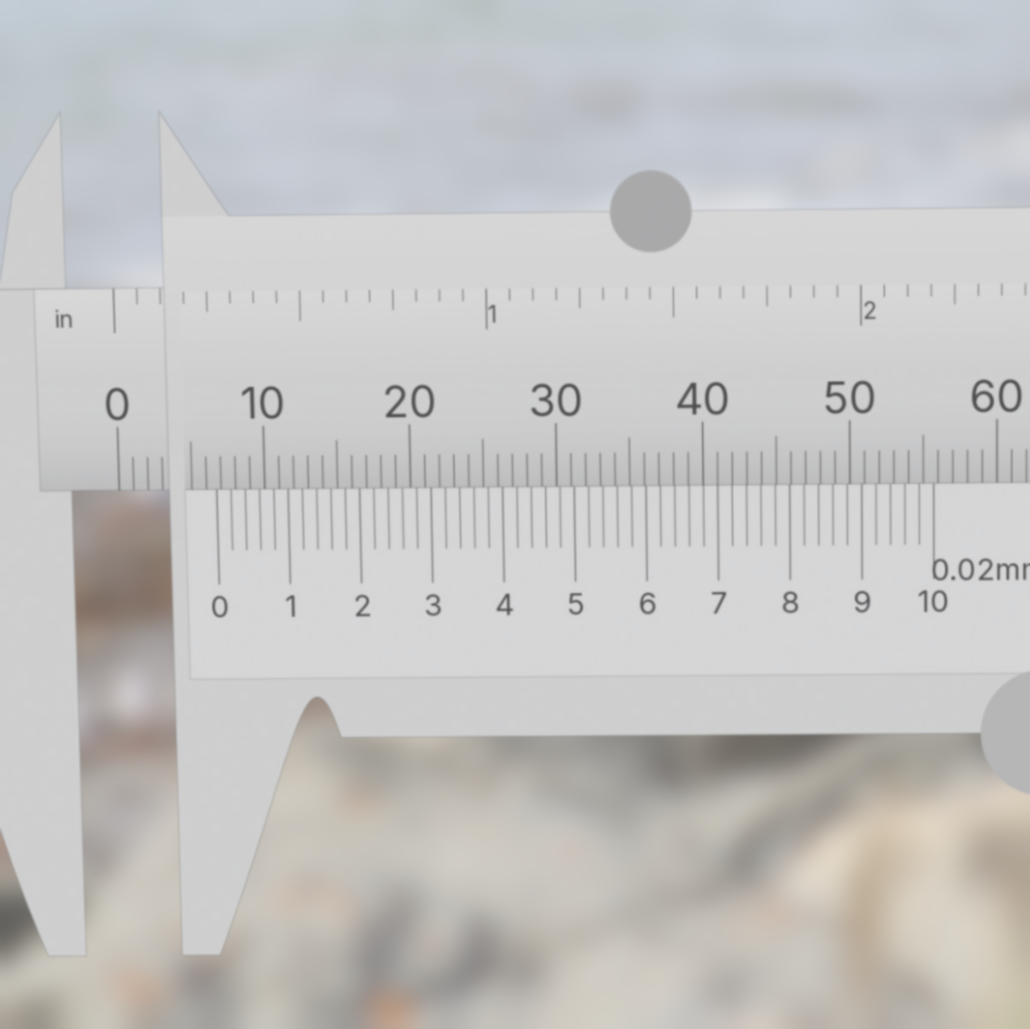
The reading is 6.7 (mm)
